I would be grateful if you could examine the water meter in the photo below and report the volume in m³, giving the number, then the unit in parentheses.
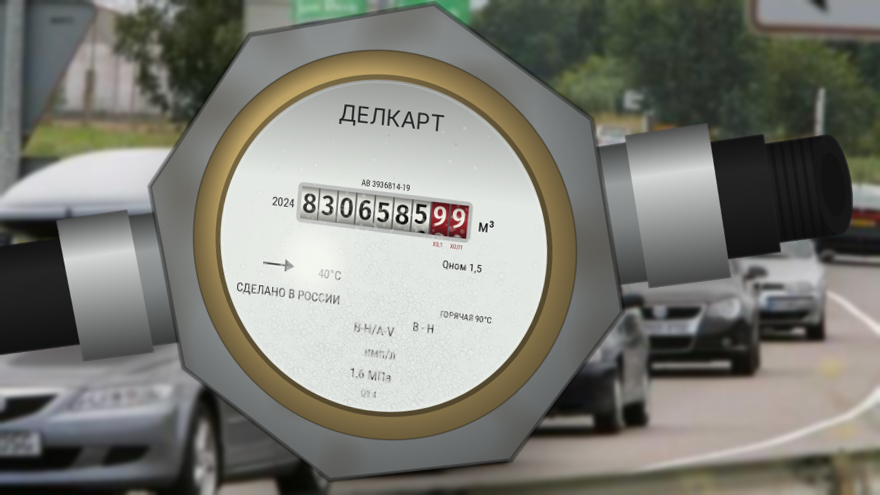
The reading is 8306585.99 (m³)
